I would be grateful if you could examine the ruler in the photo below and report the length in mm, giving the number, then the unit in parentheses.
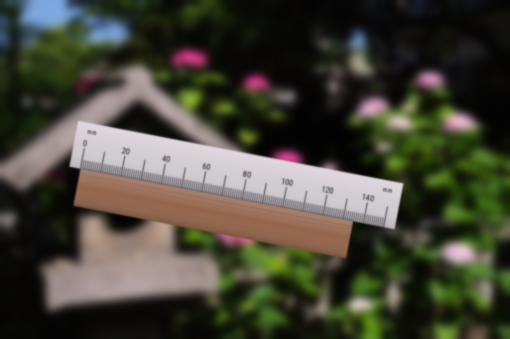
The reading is 135 (mm)
